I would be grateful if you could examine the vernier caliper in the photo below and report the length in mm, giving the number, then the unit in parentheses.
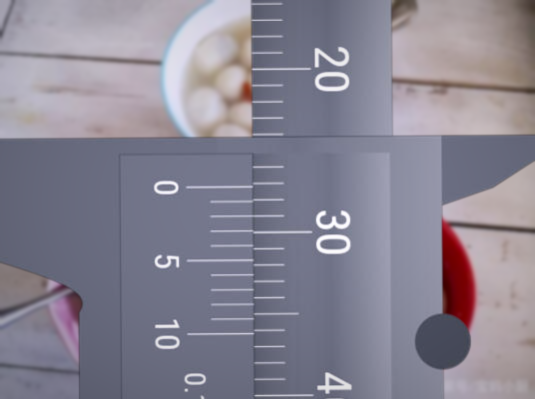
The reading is 27.2 (mm)
